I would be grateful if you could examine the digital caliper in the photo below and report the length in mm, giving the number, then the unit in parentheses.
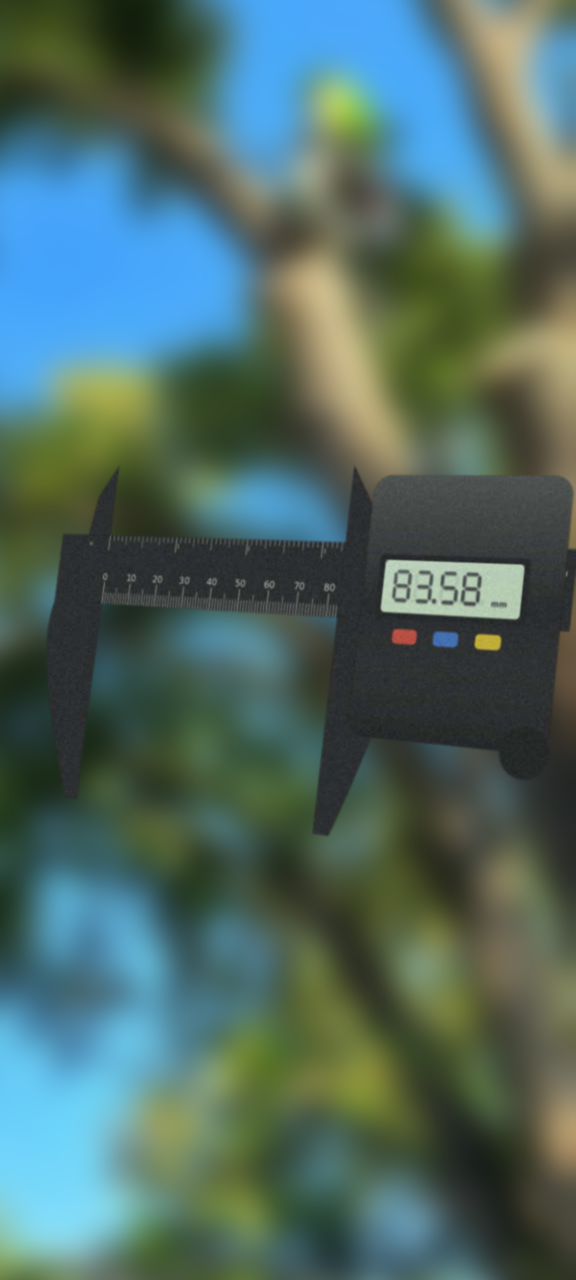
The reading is 83.58 (mm)
